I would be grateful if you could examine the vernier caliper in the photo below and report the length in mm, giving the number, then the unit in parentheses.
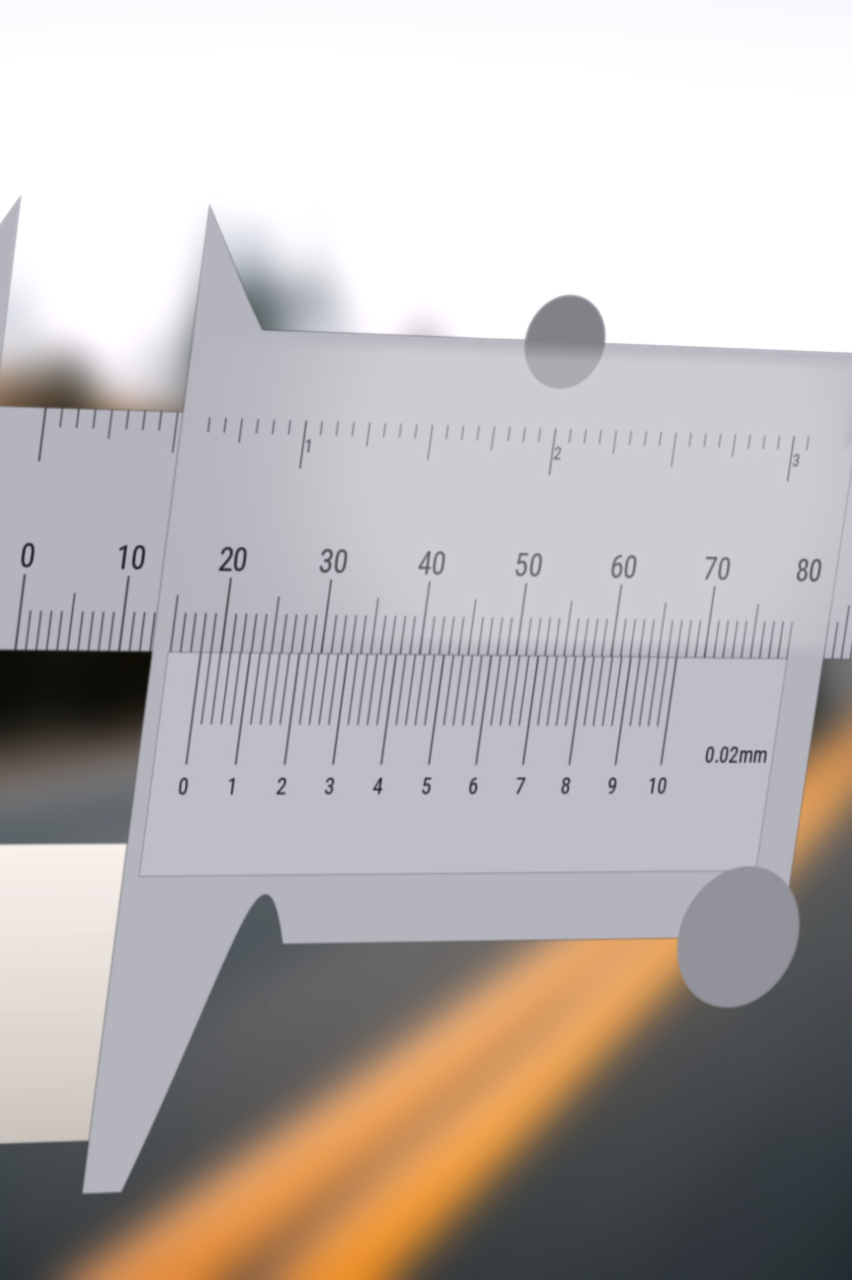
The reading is 18.0 (mm)
